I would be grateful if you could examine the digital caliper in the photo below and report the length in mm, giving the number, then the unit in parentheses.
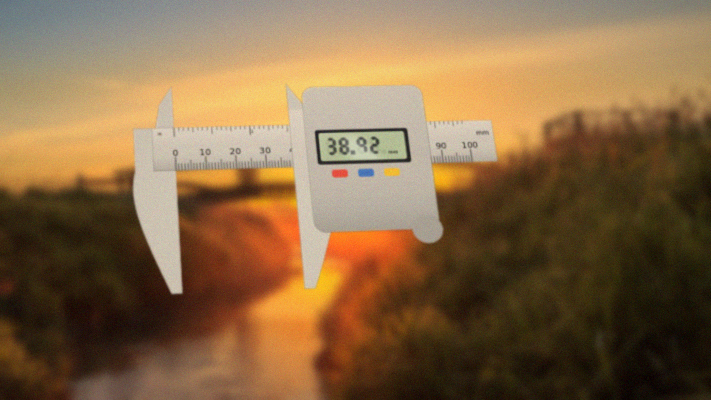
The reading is 38.92 (mm)
